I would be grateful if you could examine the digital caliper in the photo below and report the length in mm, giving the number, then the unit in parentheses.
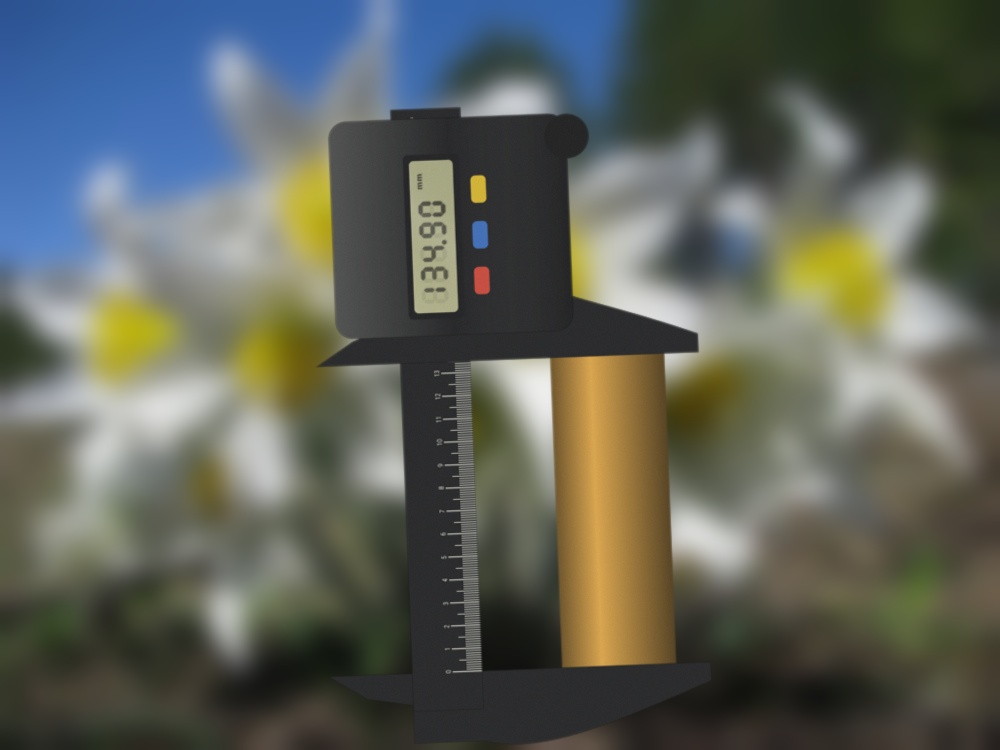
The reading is 134.90 (mm)
